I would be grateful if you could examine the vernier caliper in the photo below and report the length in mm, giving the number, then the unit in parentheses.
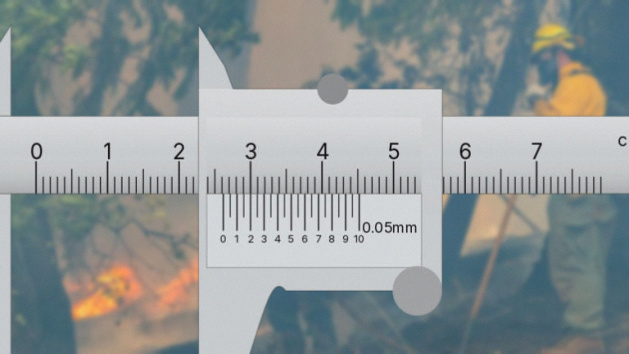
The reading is 26.2 (mm)
